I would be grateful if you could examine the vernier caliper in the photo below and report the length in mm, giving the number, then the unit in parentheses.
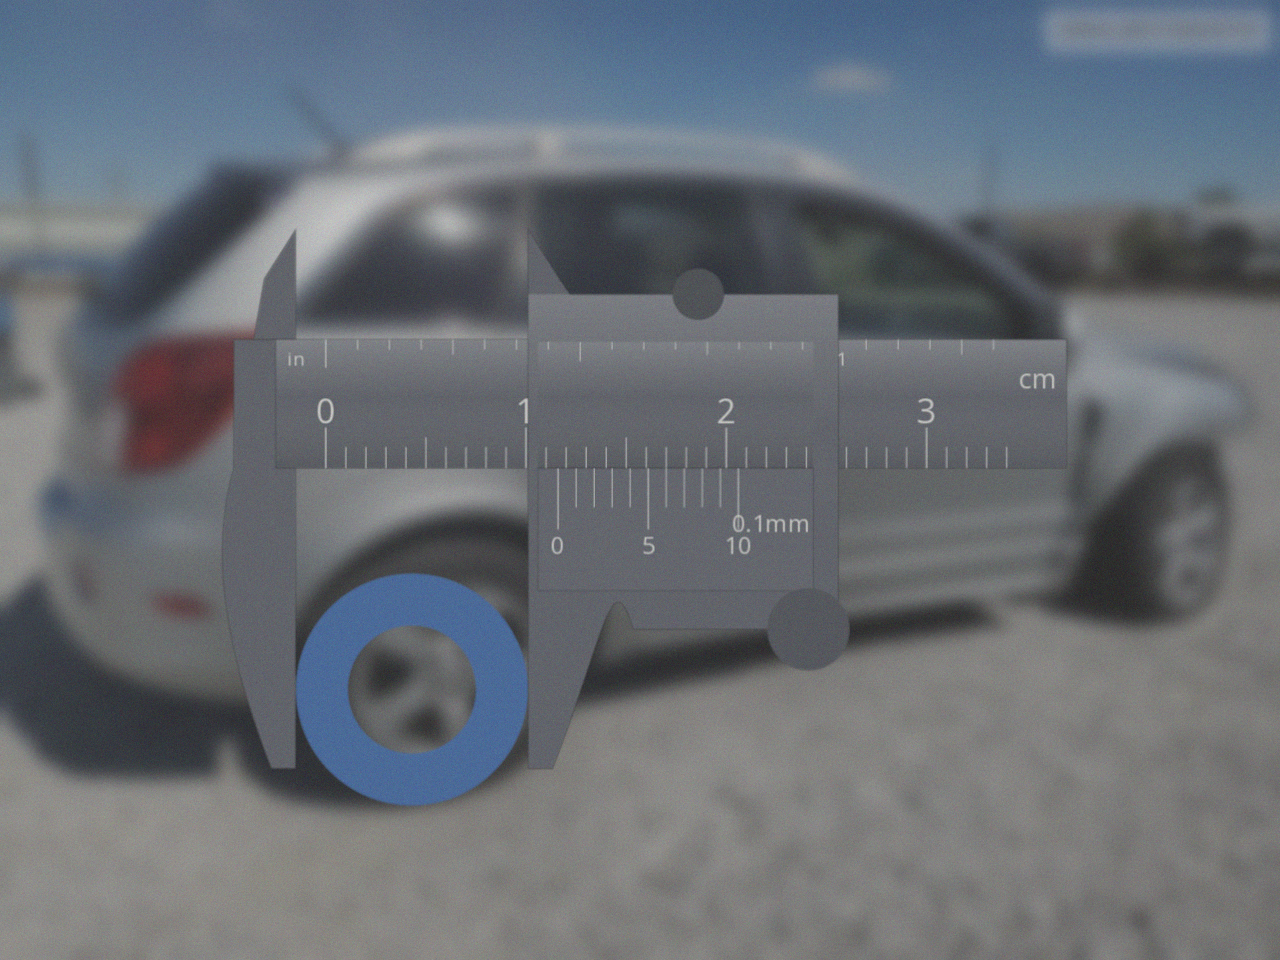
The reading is 11.6 (mm)
